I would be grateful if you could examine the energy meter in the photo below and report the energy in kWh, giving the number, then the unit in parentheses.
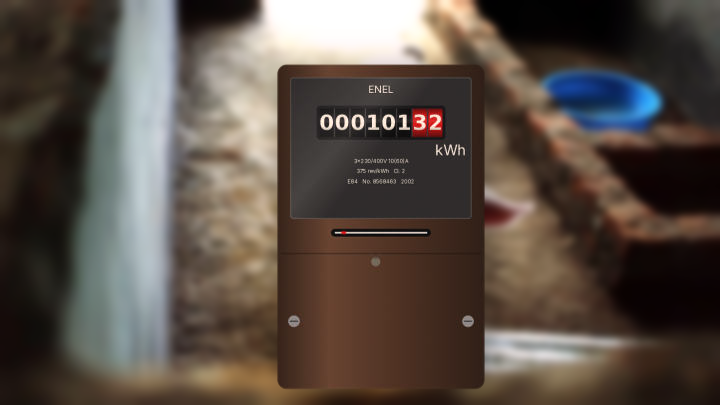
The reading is 101.32 (kWh)
